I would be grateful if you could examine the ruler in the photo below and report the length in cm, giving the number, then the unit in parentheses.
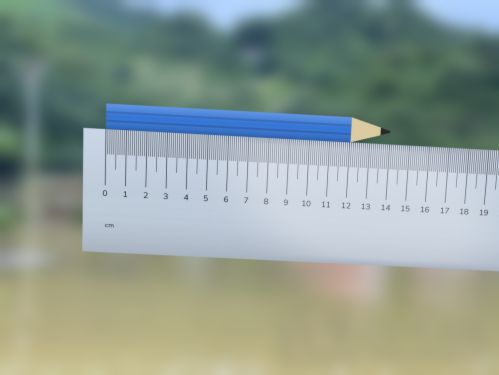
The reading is 14 (cm)
